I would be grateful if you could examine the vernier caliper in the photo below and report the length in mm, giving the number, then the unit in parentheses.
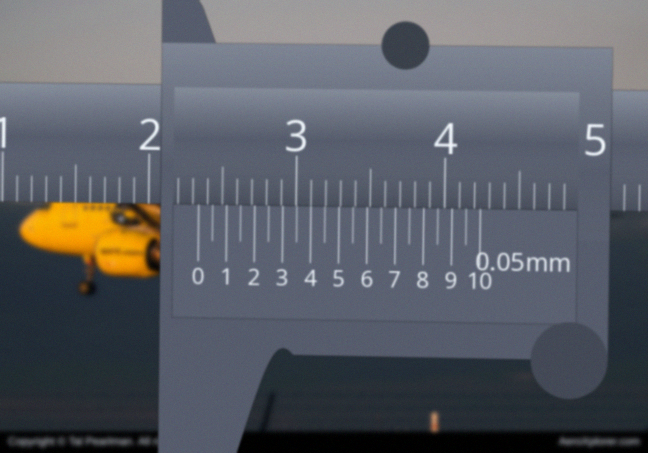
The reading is 23.4 (mm)
